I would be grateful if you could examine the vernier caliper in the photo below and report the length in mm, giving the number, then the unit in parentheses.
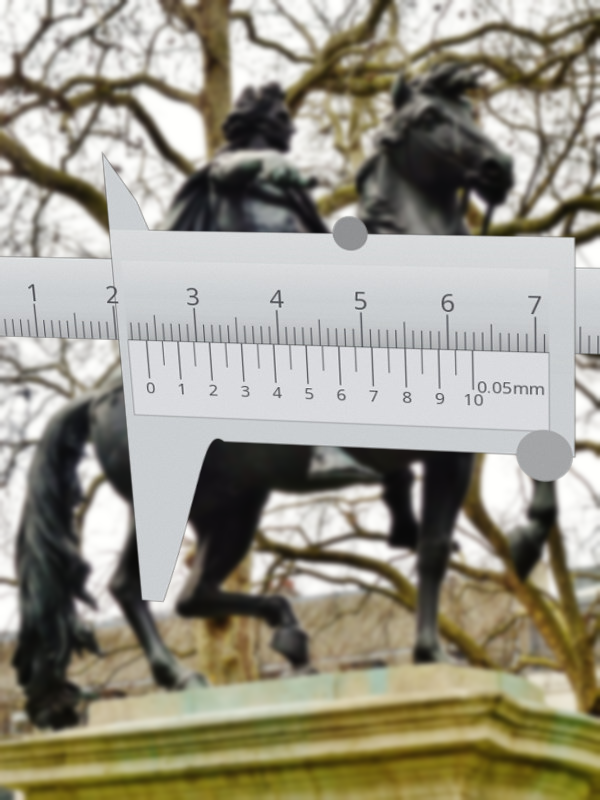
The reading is 23.8 (mm)
